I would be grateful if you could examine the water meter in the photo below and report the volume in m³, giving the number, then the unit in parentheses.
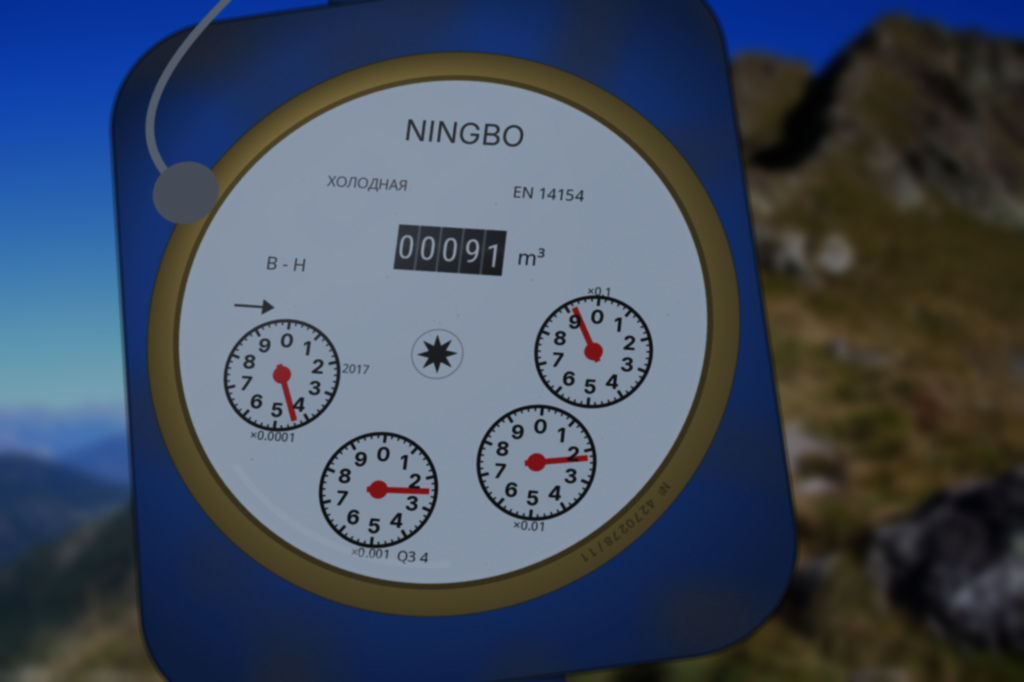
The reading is 90.9224 (m³)
